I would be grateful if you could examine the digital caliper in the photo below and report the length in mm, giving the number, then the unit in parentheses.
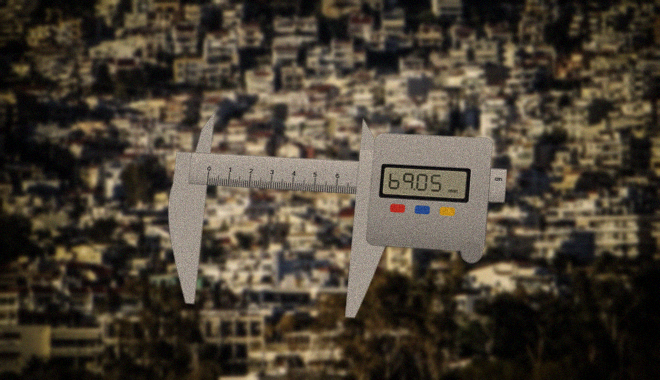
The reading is 69.05 (mm)
